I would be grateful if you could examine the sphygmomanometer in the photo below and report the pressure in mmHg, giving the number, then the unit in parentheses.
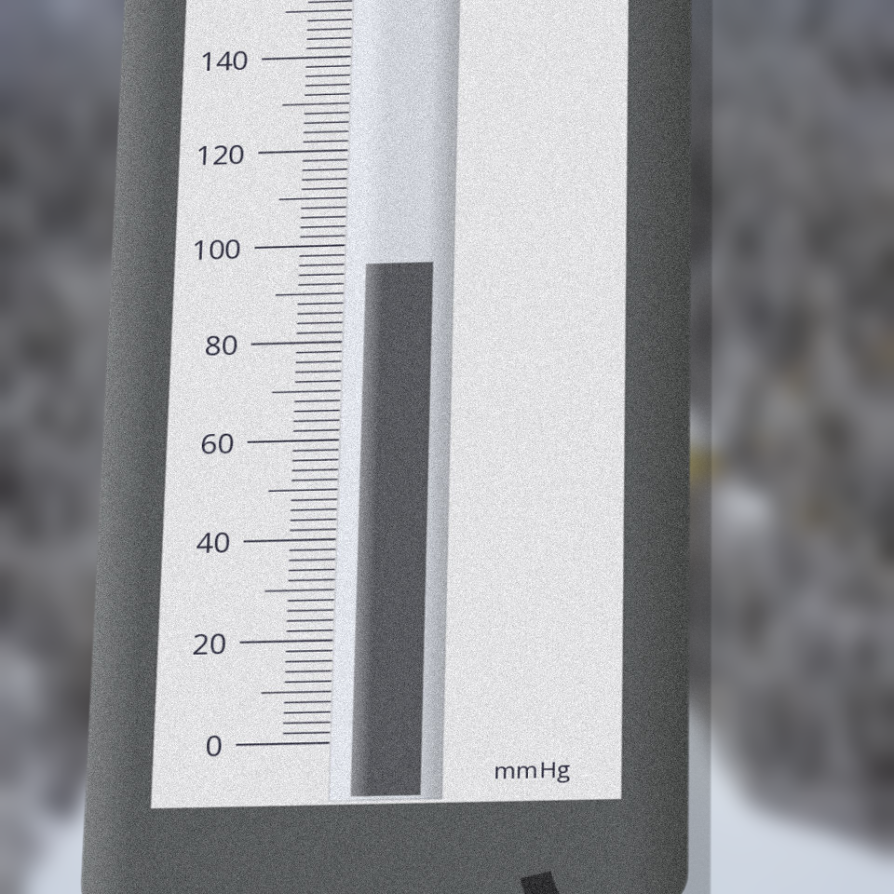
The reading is 96 (mmHg)
